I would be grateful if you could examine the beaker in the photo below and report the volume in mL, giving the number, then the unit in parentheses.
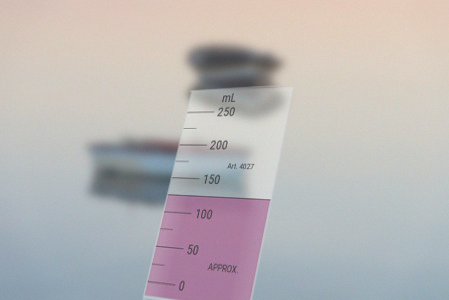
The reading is 125 (mL)
